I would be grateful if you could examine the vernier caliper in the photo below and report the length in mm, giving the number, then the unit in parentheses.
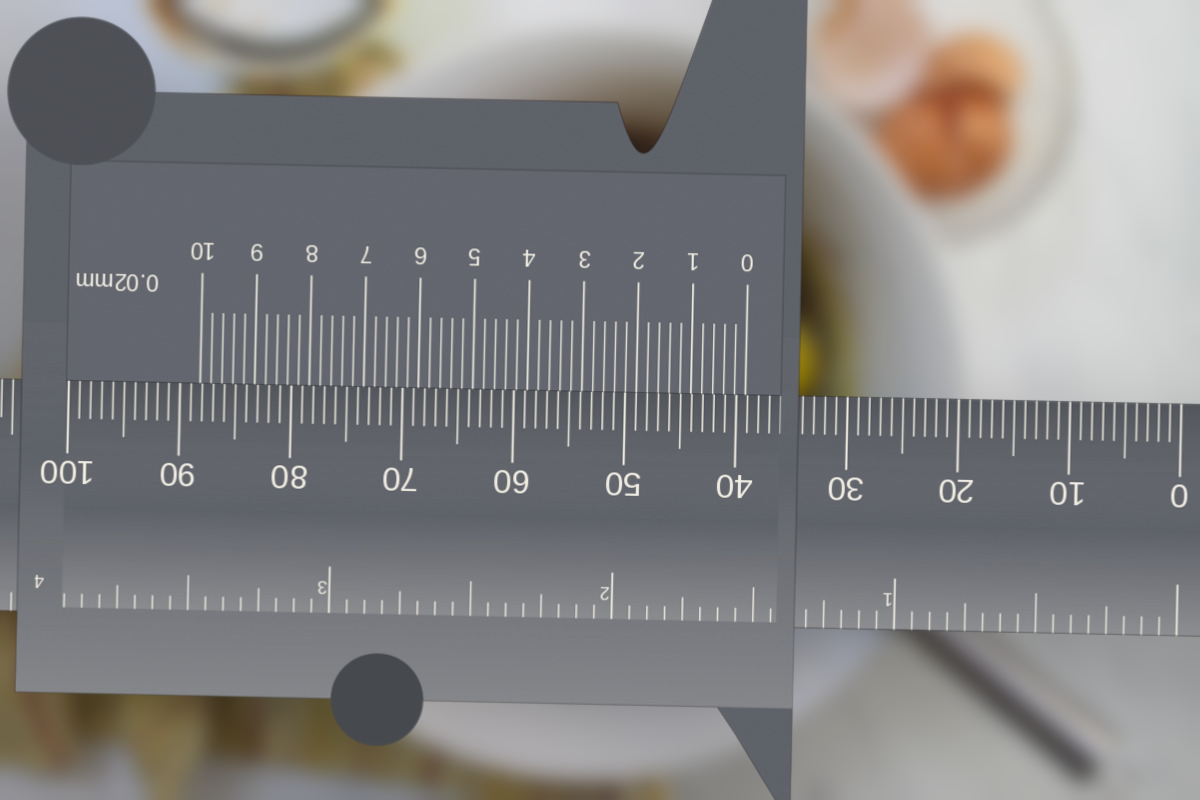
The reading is 39.2 (mm)
